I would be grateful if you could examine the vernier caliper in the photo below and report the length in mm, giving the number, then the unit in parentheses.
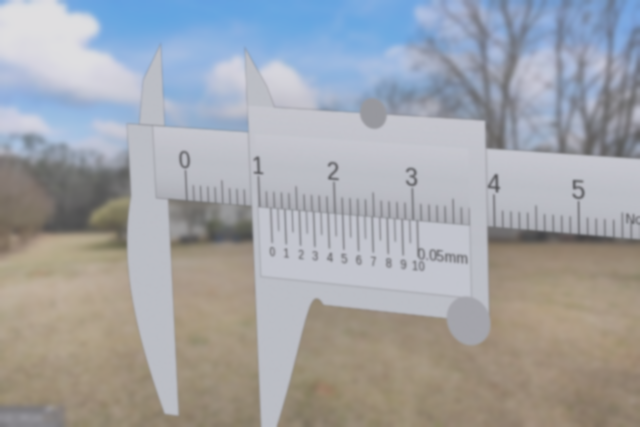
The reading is 11.5 (mm)
